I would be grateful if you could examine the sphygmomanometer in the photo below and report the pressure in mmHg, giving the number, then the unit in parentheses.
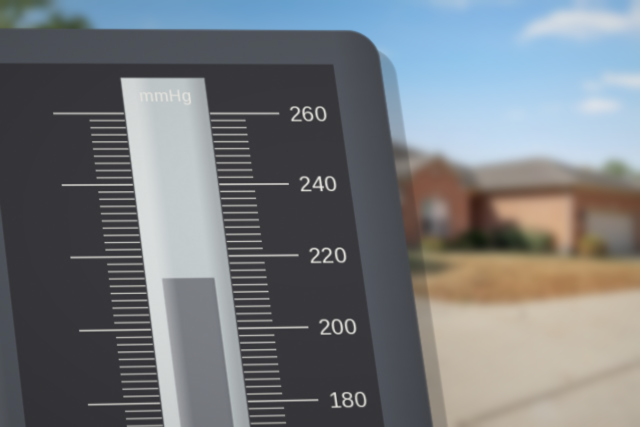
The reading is 214 (mmHg)
